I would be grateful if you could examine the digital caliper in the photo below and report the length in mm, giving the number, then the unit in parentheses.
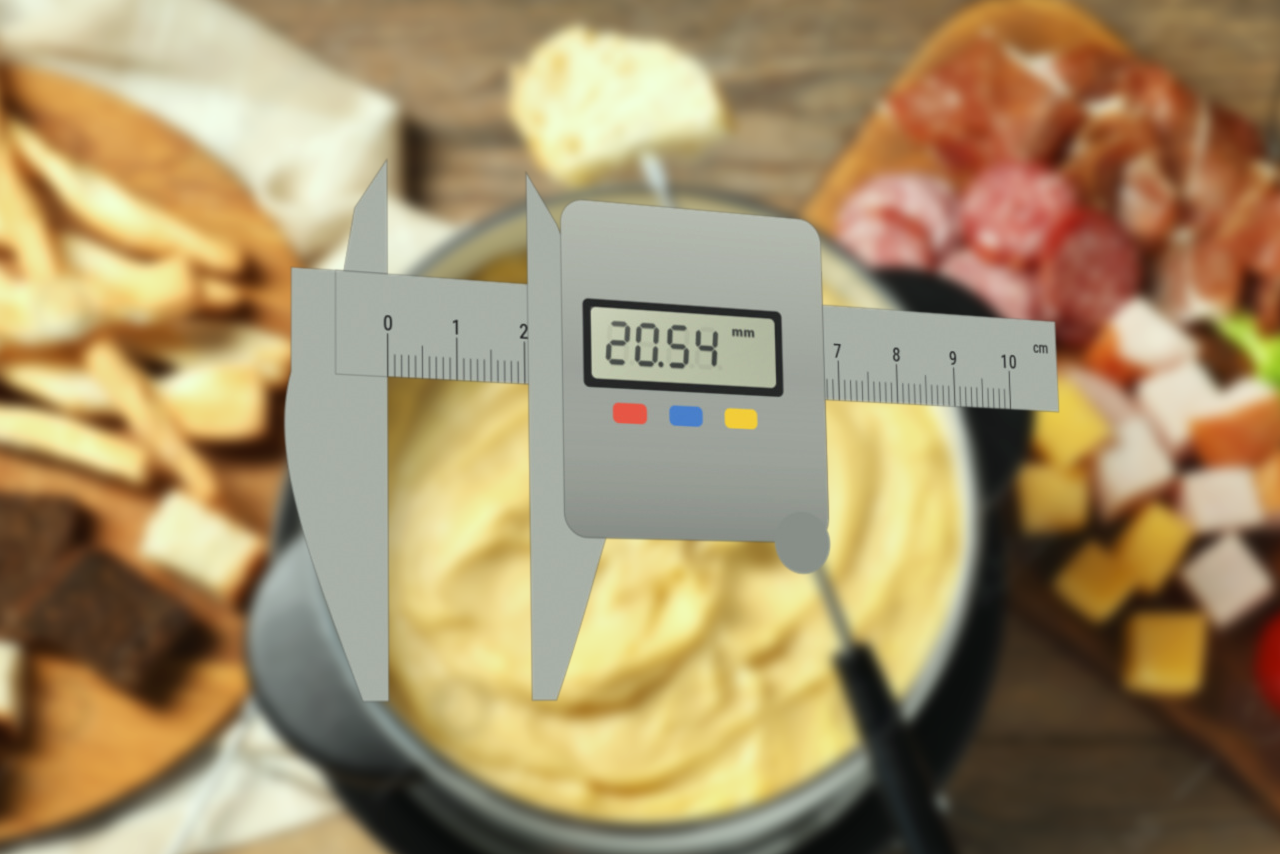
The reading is 20.54 (mm)
